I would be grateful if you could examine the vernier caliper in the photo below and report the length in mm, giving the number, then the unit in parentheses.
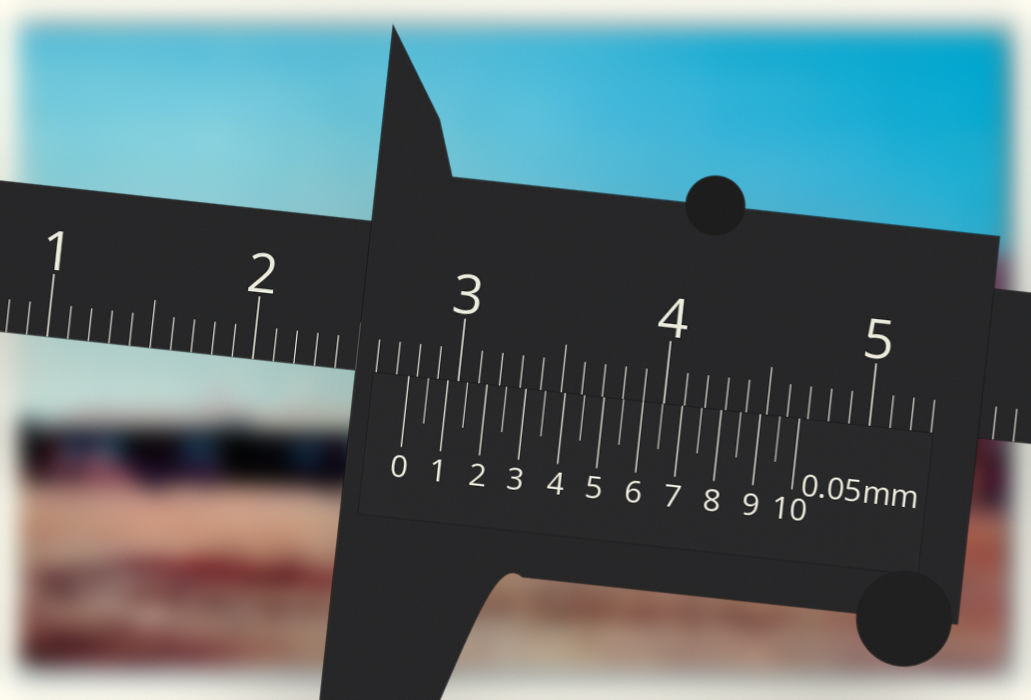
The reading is 27.6 (mm)
